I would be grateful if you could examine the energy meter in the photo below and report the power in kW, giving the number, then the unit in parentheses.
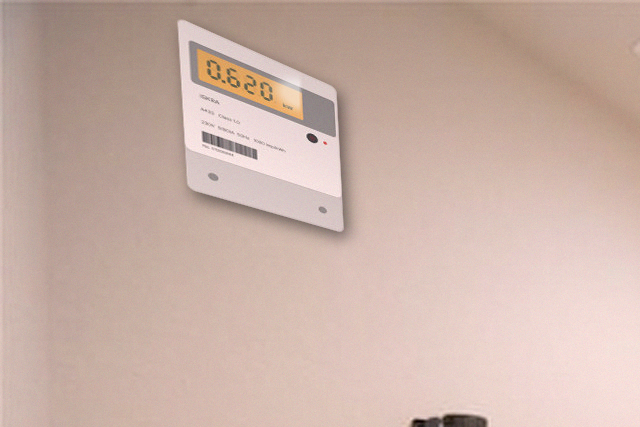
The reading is 0.620 (kW)
